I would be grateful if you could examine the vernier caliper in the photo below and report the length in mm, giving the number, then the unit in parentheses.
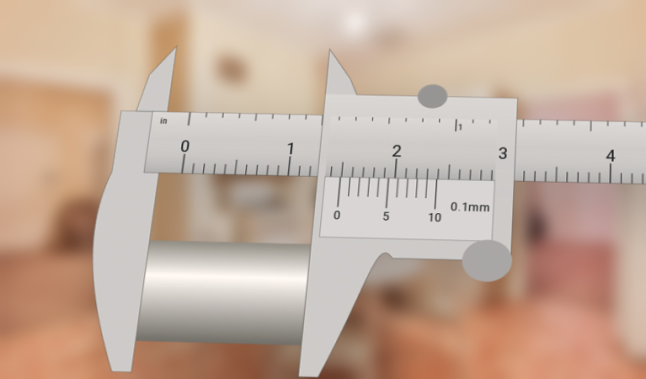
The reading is 14.9 (mm)
